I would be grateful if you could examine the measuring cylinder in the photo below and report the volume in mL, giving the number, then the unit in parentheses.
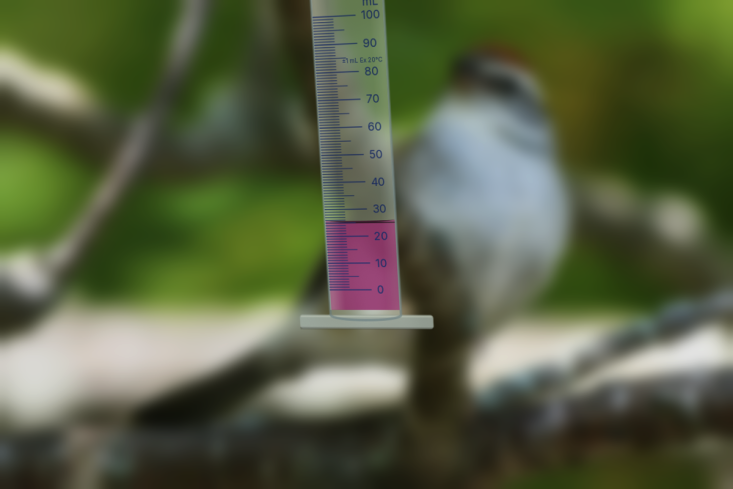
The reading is 25 (mL)
